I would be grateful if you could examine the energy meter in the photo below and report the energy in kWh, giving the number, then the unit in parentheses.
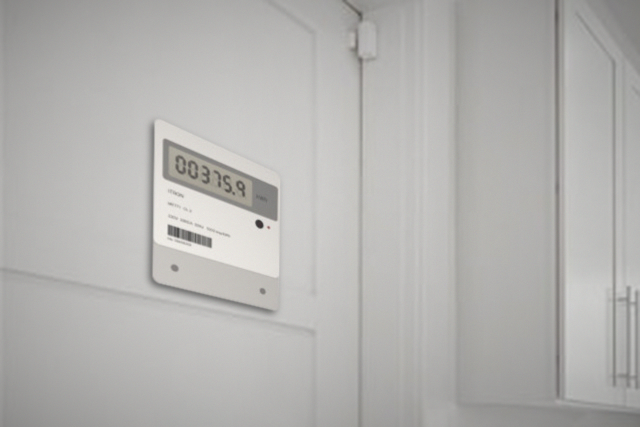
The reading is 375.9 (kWh)
